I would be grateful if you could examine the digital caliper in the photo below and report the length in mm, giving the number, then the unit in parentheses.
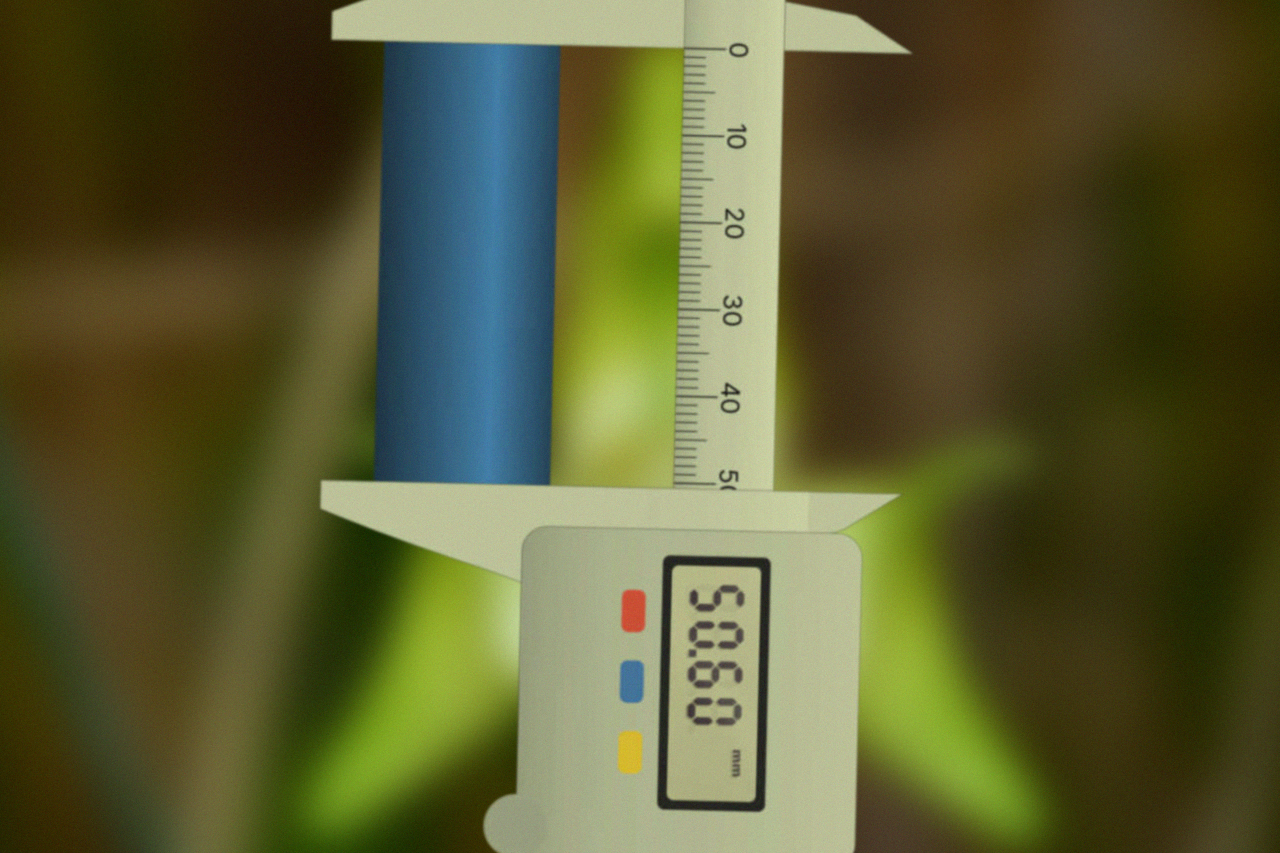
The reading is 50.60 (mm)
